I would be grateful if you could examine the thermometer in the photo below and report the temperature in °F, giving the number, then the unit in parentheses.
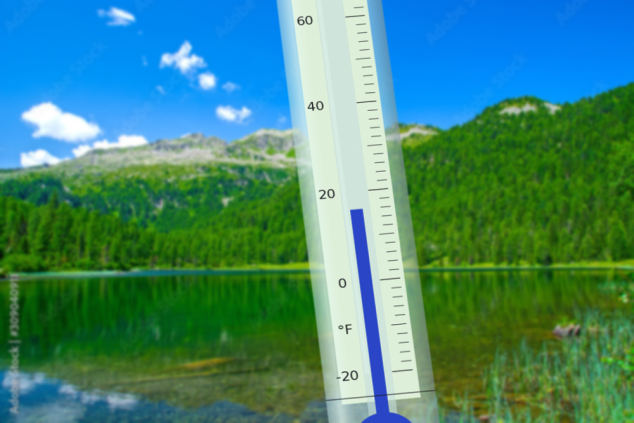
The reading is 16 (°F)
